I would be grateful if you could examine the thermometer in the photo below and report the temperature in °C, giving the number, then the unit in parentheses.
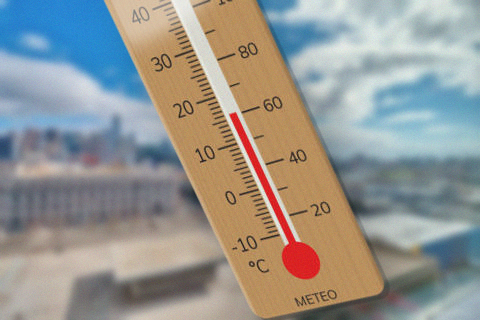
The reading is 16 (°C)
